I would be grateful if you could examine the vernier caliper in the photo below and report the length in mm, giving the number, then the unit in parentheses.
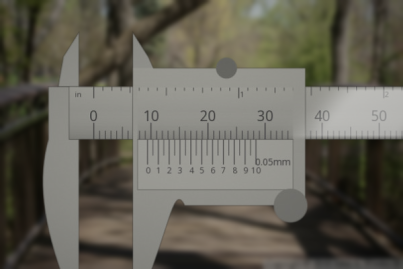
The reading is 9.4 (mm)
